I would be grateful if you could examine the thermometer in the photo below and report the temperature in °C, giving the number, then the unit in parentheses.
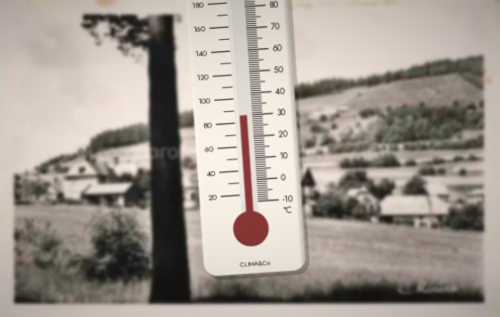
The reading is 30 (°C)
